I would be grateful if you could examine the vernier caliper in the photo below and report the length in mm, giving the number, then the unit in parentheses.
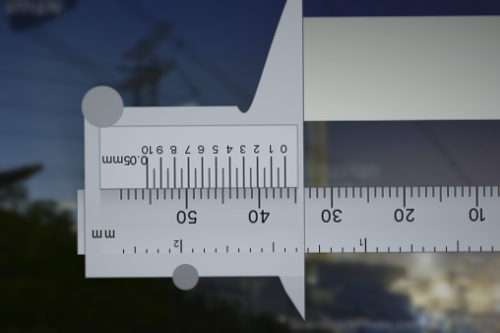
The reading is 36.4 (mm)
